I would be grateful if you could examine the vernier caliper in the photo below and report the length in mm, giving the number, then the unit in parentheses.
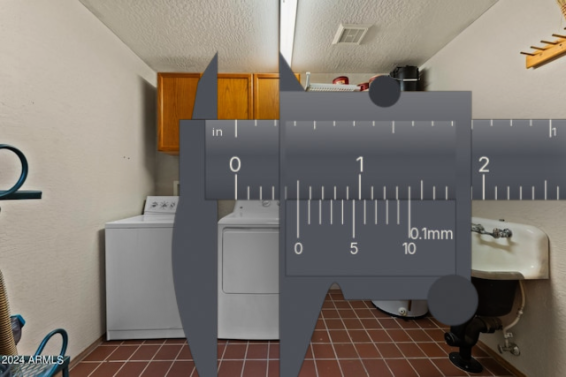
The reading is 5.0 (mm)
